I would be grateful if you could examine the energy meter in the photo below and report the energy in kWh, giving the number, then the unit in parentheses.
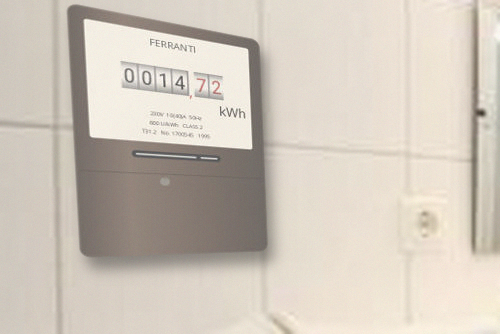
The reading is 14.72 (kWh)
